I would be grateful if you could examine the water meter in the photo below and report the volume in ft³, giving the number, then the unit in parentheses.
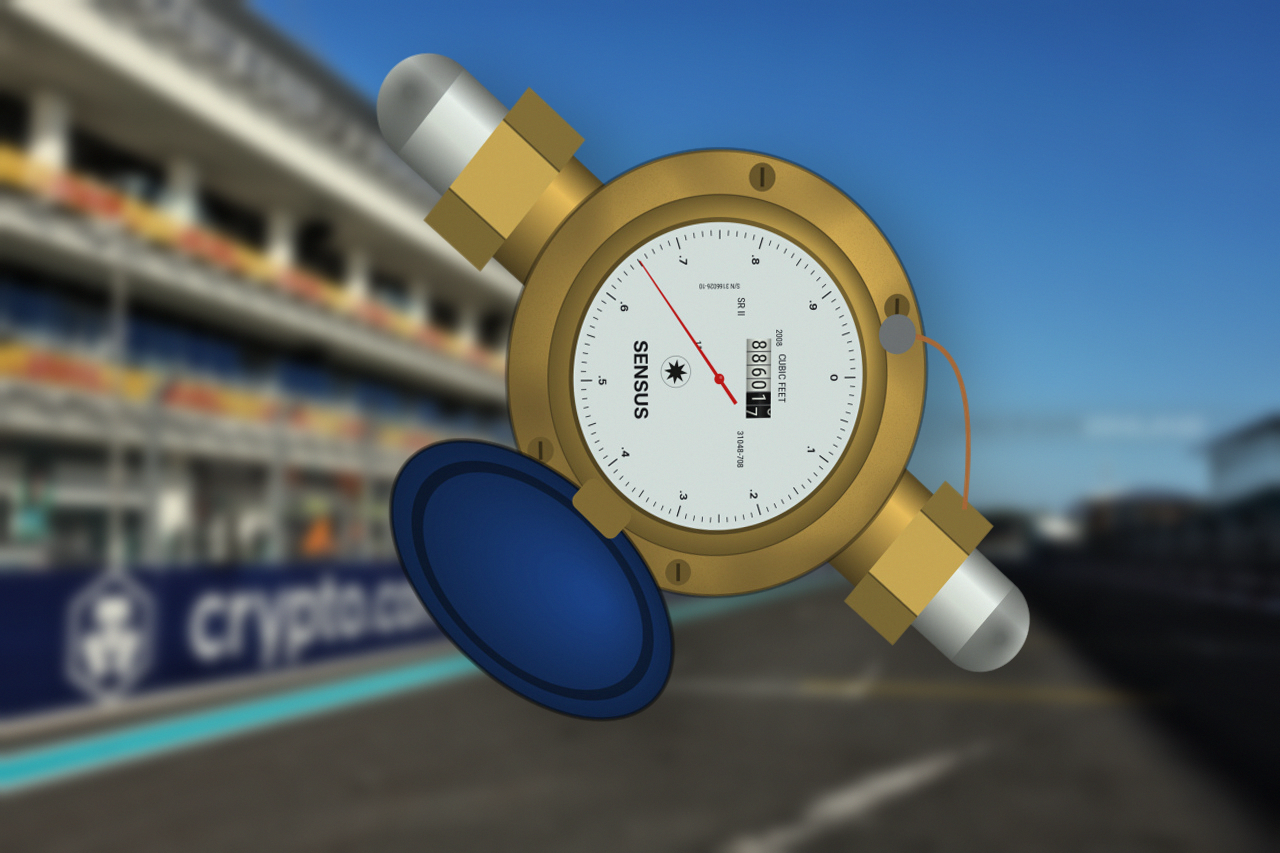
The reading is 886016.65 (ft³)
